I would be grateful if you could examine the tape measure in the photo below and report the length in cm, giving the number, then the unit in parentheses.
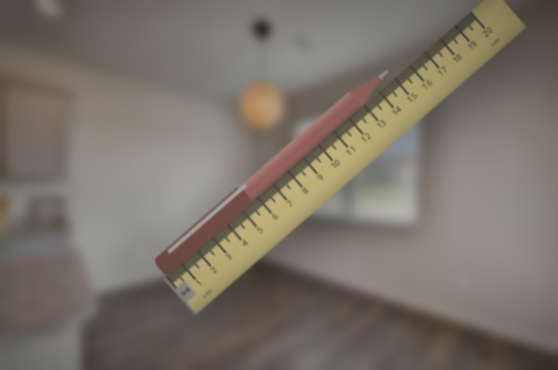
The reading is 15 (cm)
